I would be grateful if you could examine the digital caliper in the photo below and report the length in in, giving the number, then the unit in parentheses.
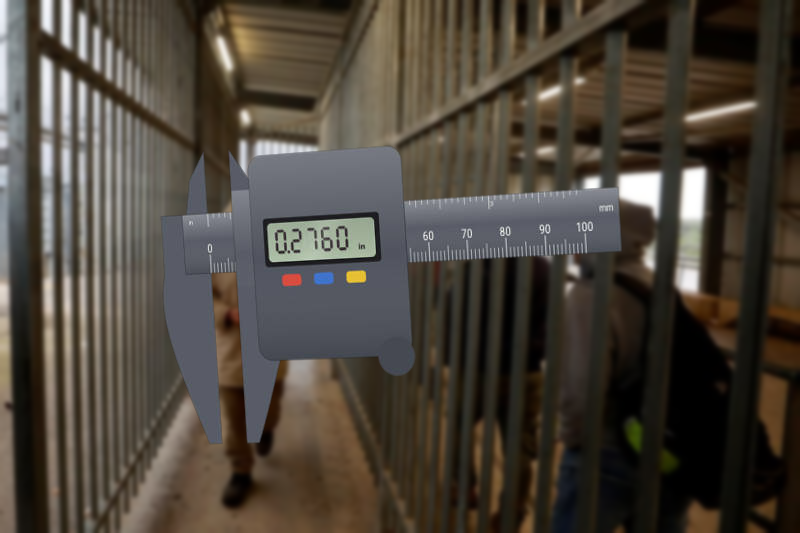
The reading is 0.2760 (in)
